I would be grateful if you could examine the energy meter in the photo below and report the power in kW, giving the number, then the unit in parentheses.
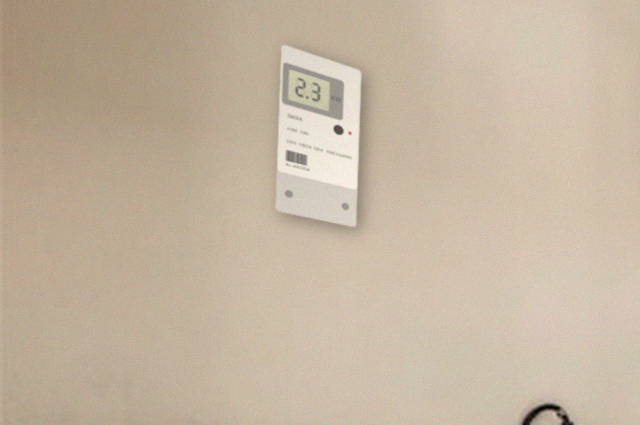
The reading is 2.3 (kW)
